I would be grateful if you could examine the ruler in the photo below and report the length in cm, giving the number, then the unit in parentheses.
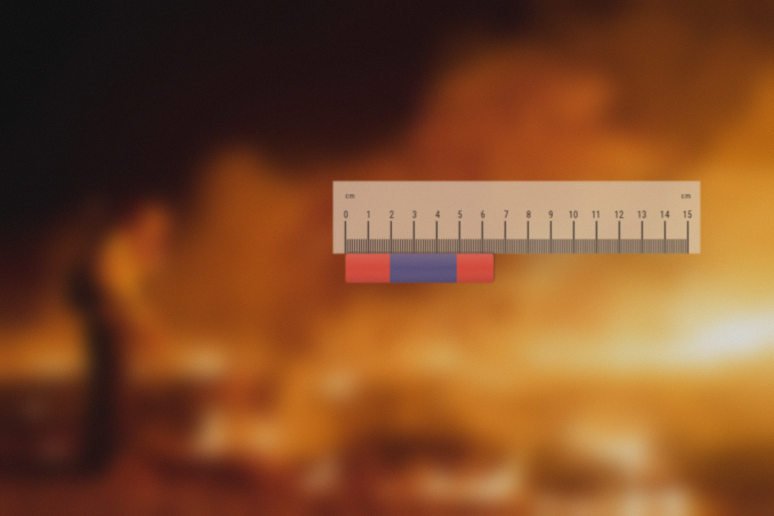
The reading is 6.5 (cm)
